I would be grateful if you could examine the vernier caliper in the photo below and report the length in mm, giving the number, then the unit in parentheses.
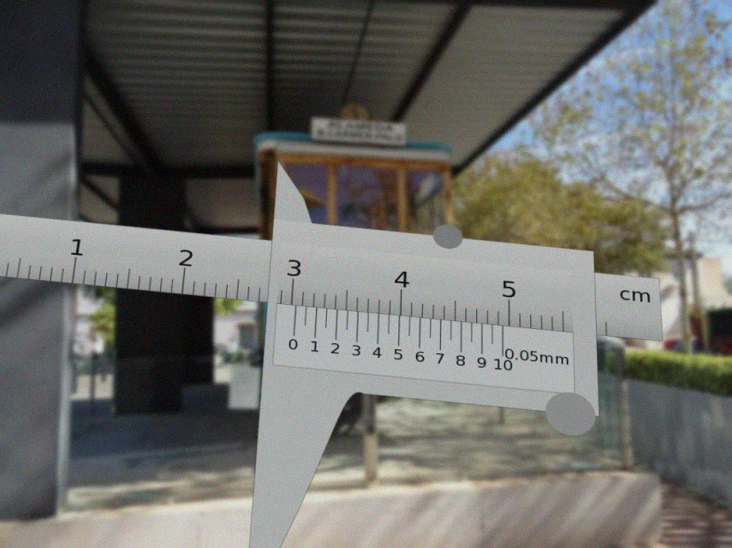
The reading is 30.4 (mm)
